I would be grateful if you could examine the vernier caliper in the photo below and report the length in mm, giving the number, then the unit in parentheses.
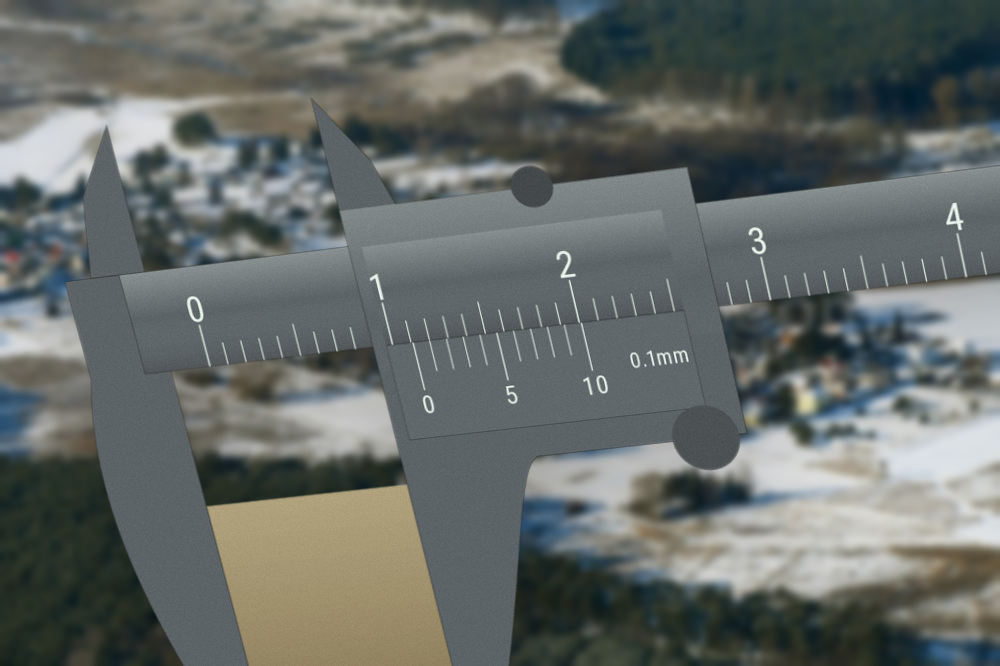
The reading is 11.1 (mm)
